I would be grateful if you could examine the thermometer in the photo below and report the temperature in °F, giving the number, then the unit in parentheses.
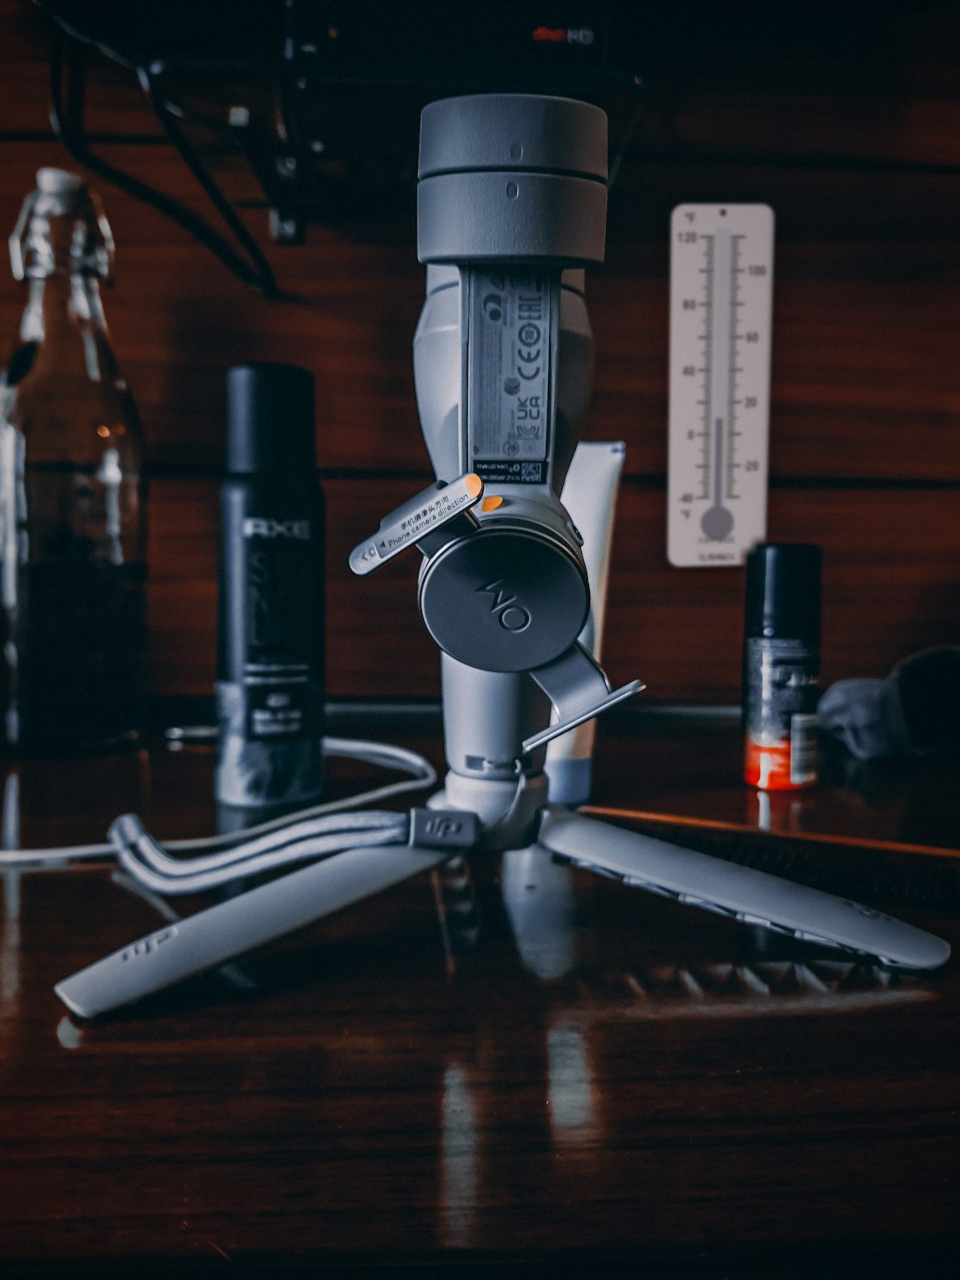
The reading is 10 (°F)
